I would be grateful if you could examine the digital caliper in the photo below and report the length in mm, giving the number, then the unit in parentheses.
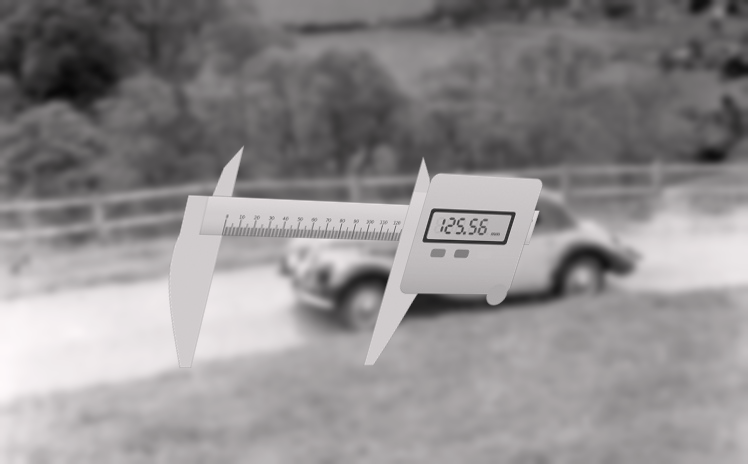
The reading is 125.56 (mm)
